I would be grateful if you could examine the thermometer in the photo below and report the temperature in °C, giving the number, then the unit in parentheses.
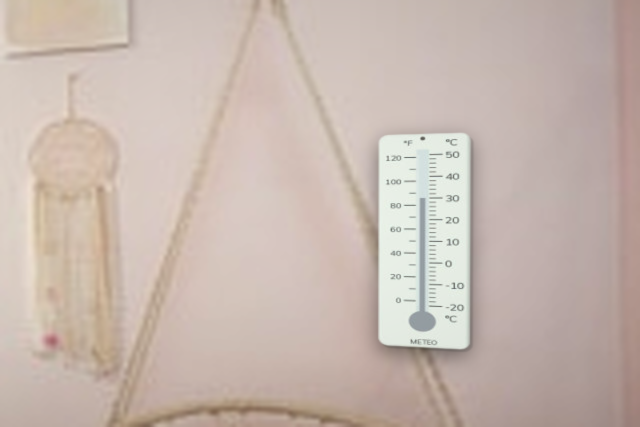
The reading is 30 (°C)
